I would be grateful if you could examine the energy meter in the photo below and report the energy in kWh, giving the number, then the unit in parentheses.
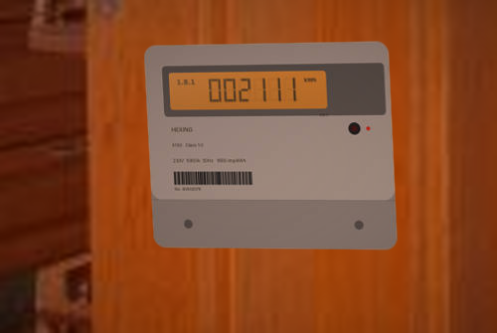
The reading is 2111 (kWh)
